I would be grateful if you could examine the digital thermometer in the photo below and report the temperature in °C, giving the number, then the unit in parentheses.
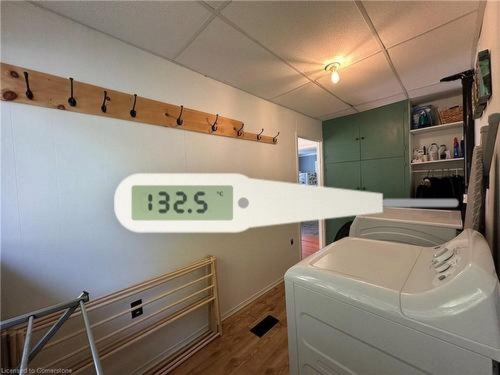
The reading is 132.5 (°C)
